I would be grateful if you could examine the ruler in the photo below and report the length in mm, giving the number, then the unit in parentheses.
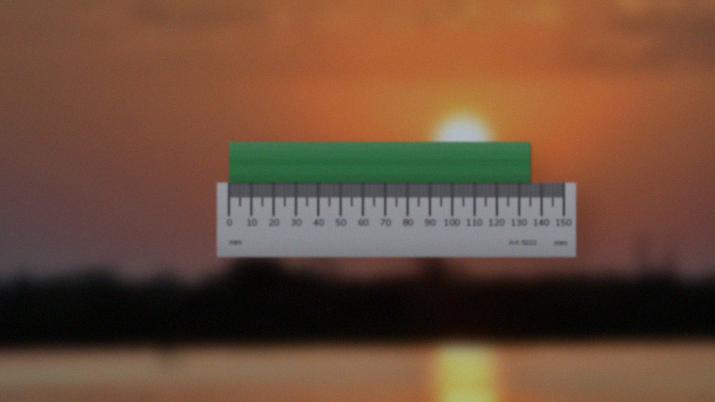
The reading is 135 (mm)
